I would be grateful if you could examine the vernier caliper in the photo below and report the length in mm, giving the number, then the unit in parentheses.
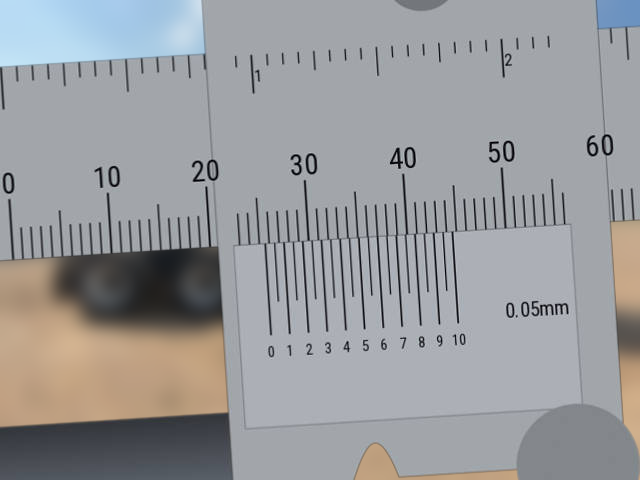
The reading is 25.6 (mm)
